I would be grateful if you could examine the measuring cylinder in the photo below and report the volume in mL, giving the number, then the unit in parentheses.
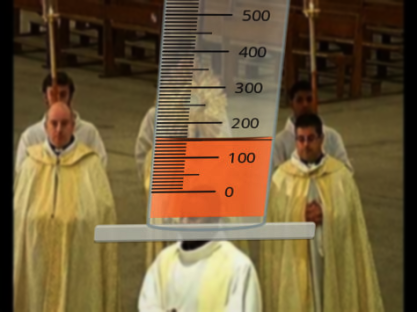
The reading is 150 (mL)
